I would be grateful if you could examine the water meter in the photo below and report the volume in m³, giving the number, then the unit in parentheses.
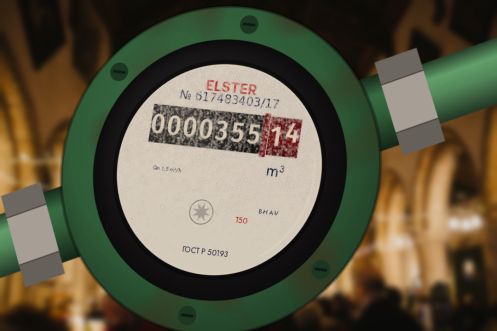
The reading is 355.14 (m³)
